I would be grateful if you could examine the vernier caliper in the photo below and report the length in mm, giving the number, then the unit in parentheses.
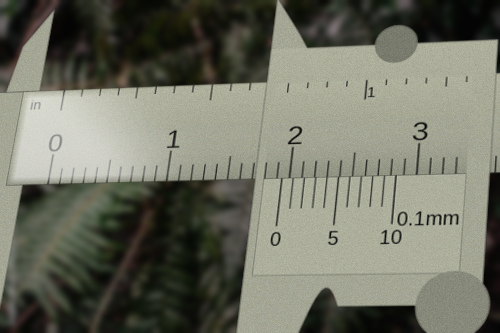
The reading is 19.4 (mm)
